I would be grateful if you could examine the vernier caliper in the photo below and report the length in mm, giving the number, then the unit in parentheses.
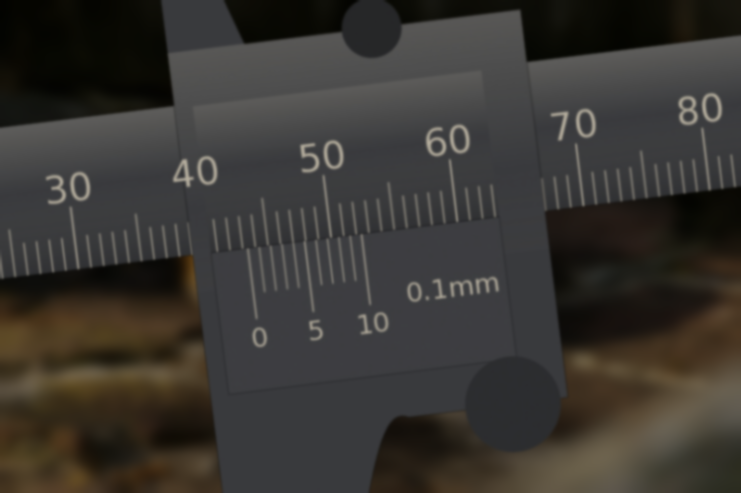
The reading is 43.4 (mm)
